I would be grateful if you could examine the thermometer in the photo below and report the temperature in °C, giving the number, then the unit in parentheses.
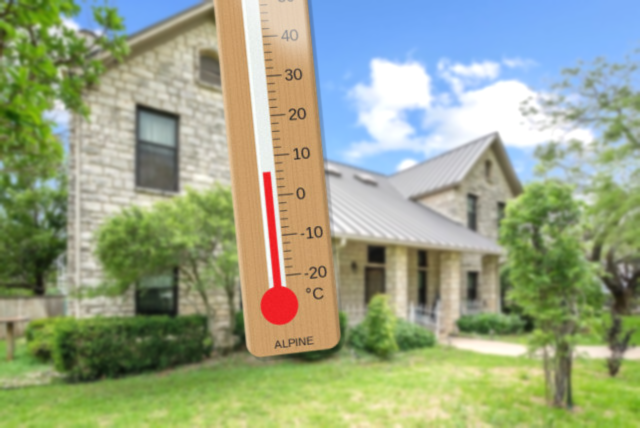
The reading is 6 (°C)
